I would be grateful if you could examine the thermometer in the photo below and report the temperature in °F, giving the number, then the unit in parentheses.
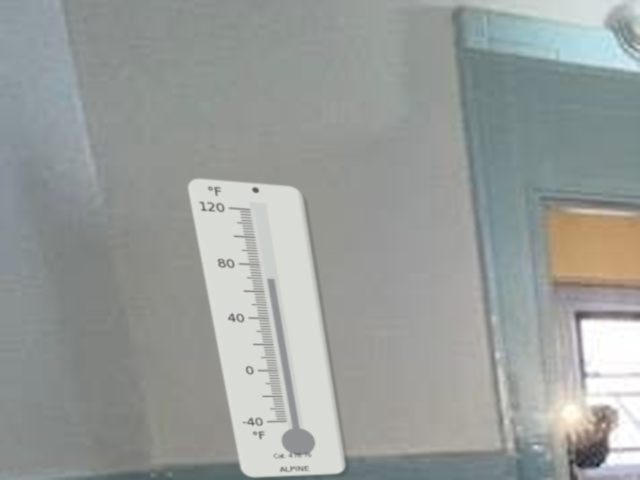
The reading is 70 (°F)
